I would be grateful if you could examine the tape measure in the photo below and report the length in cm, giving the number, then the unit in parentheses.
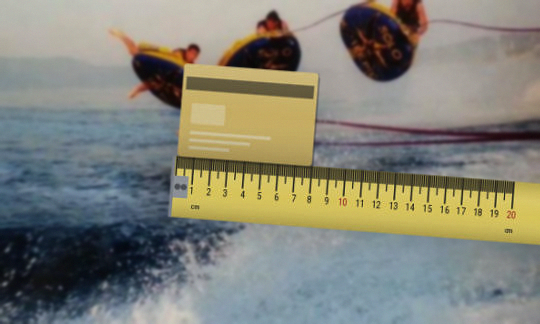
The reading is 8 (cm)
